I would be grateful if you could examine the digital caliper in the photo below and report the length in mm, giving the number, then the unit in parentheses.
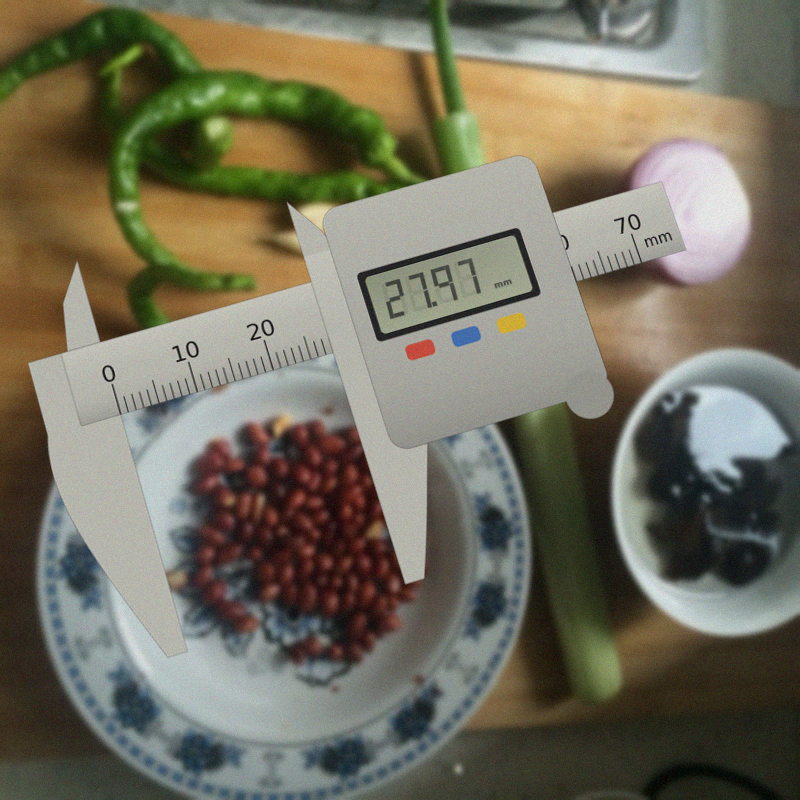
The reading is 27.97 (mm)
